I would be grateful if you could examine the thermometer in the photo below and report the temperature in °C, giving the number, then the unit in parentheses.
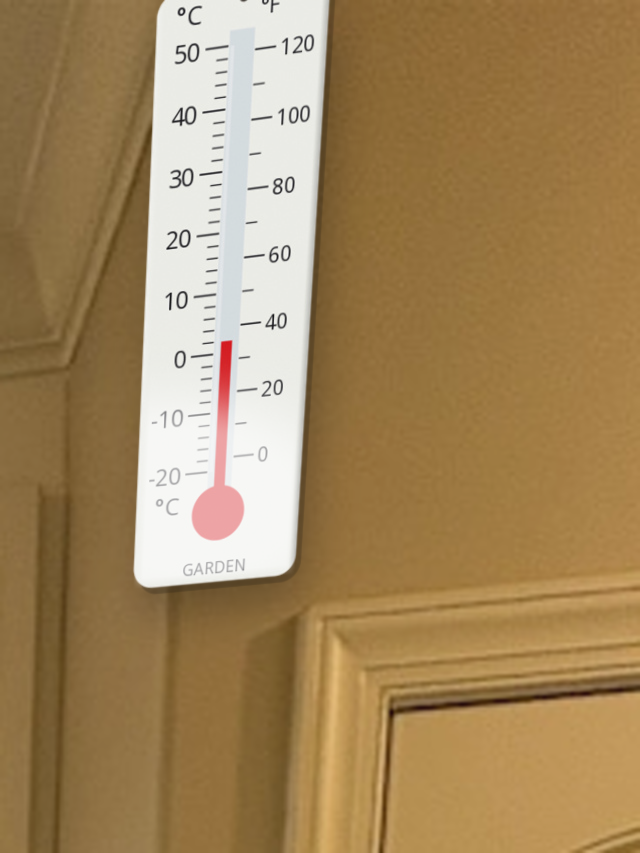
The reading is 2 (°C)
